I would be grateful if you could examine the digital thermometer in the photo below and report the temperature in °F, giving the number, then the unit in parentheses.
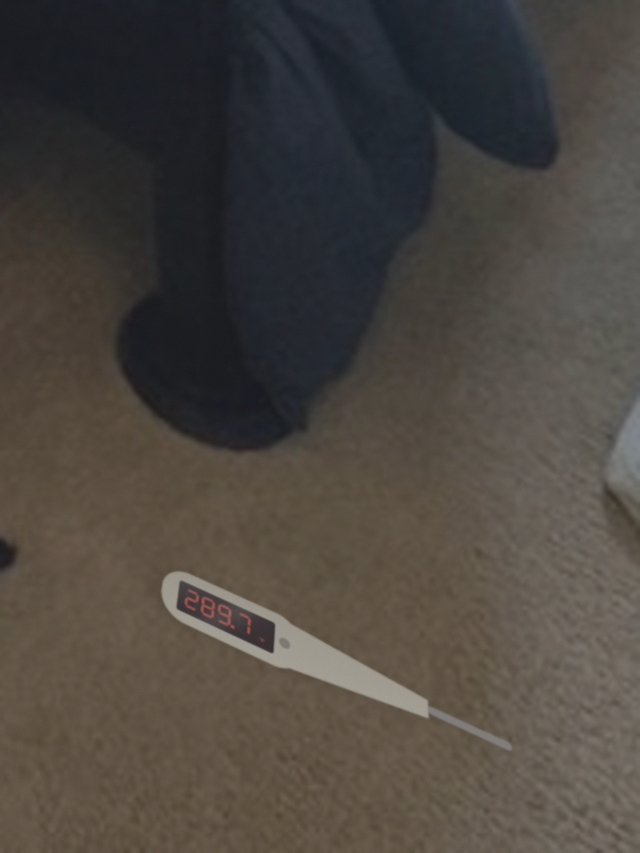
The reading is 289.7 (°F)
